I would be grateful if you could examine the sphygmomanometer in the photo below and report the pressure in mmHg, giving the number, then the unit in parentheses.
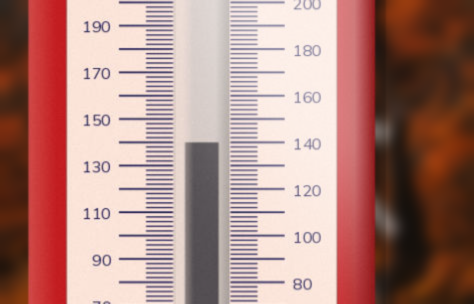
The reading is 140 (mmHg)
